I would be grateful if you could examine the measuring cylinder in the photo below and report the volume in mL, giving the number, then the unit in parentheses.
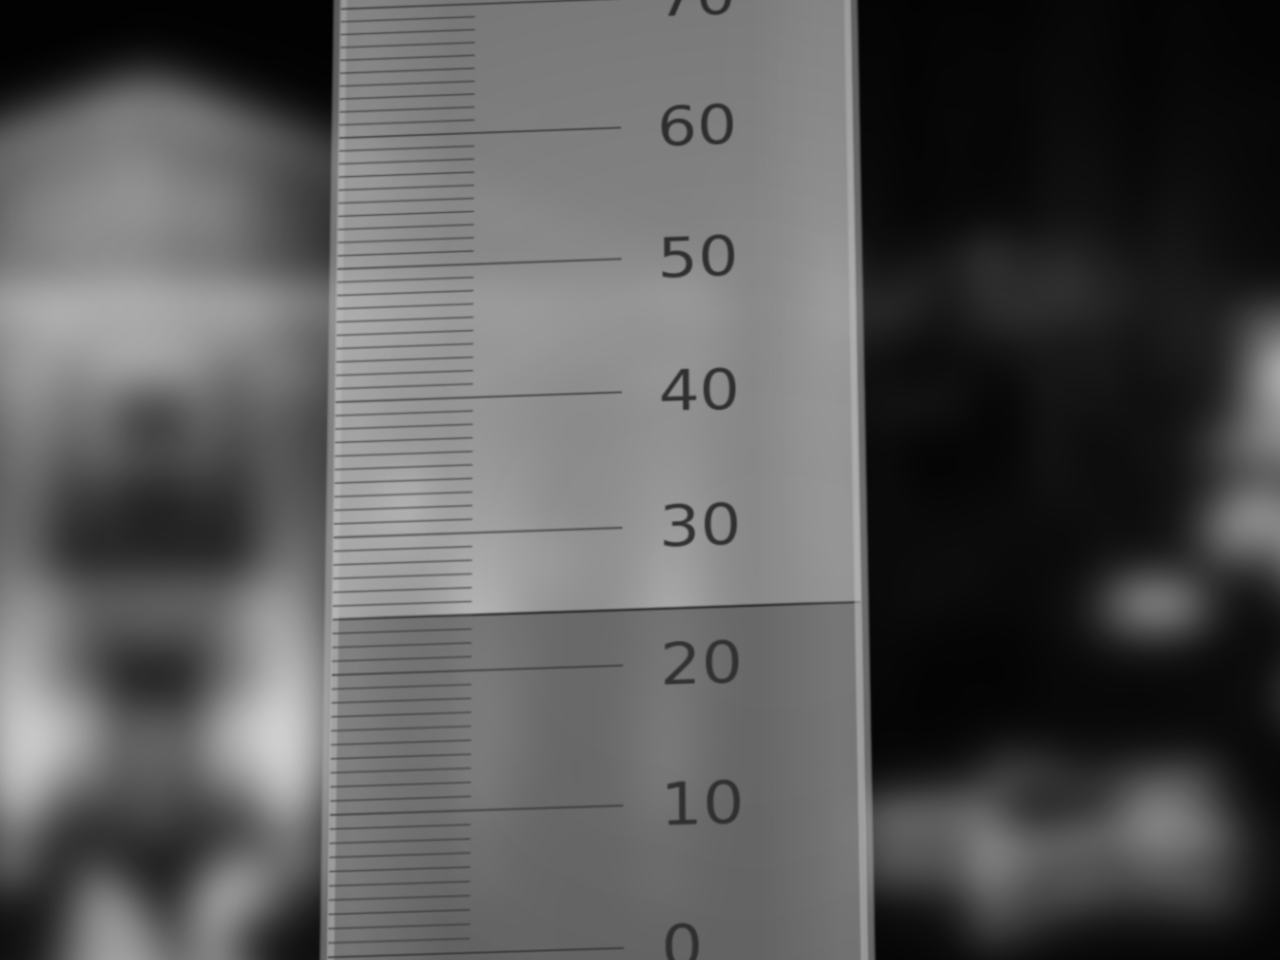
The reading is 24 (mL)
